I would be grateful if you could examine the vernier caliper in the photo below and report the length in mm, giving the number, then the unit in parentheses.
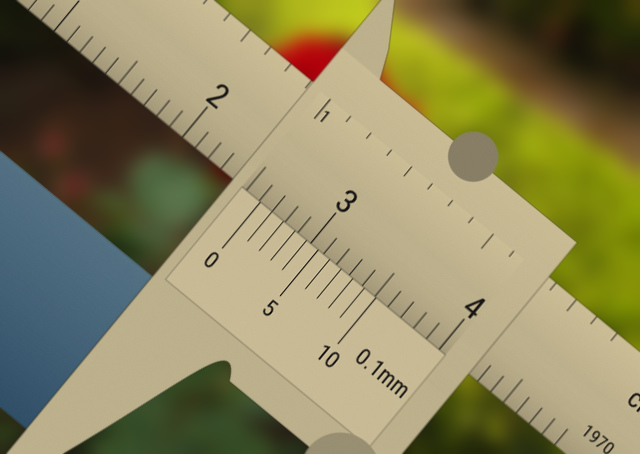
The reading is 26.1 (mm)
